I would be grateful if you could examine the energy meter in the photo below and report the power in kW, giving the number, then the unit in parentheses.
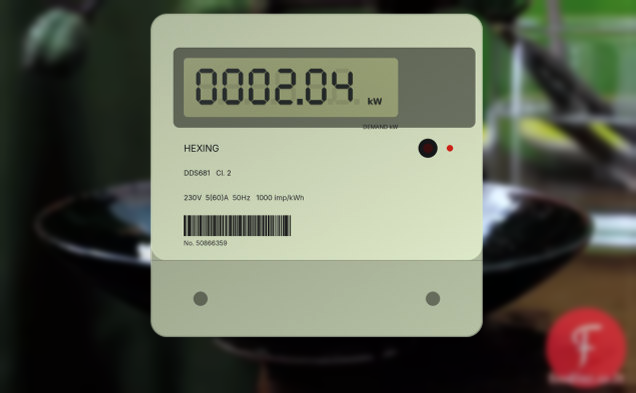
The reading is 2.04 (kW)
